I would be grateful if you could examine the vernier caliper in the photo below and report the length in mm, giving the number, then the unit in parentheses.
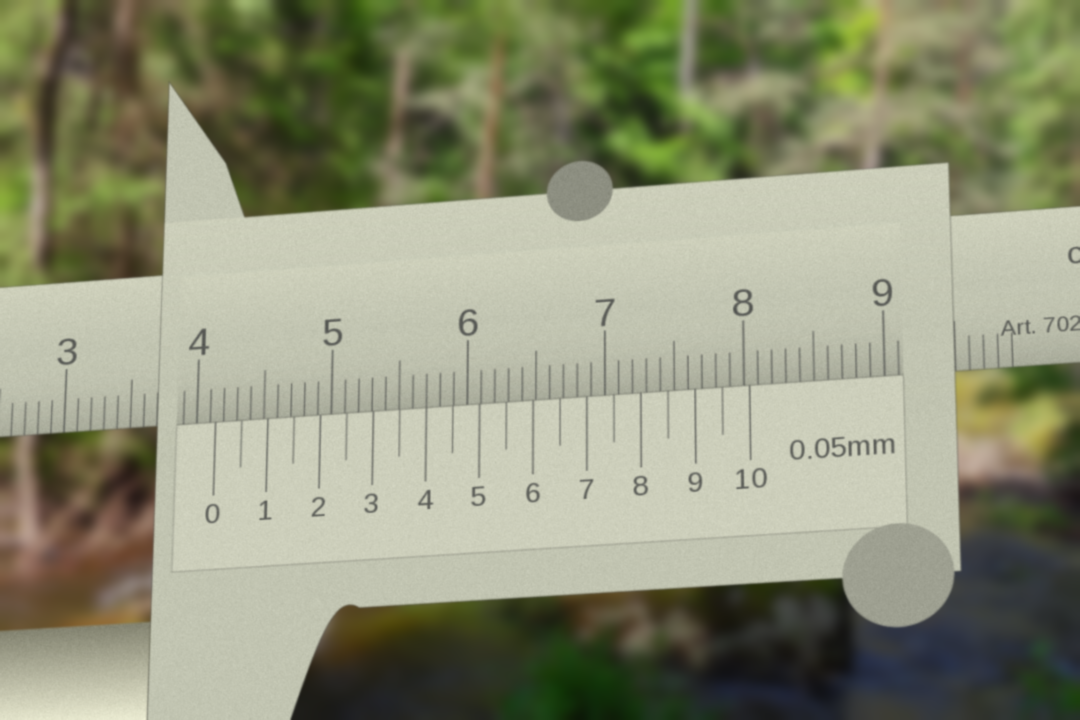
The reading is 41.4 (mm)
